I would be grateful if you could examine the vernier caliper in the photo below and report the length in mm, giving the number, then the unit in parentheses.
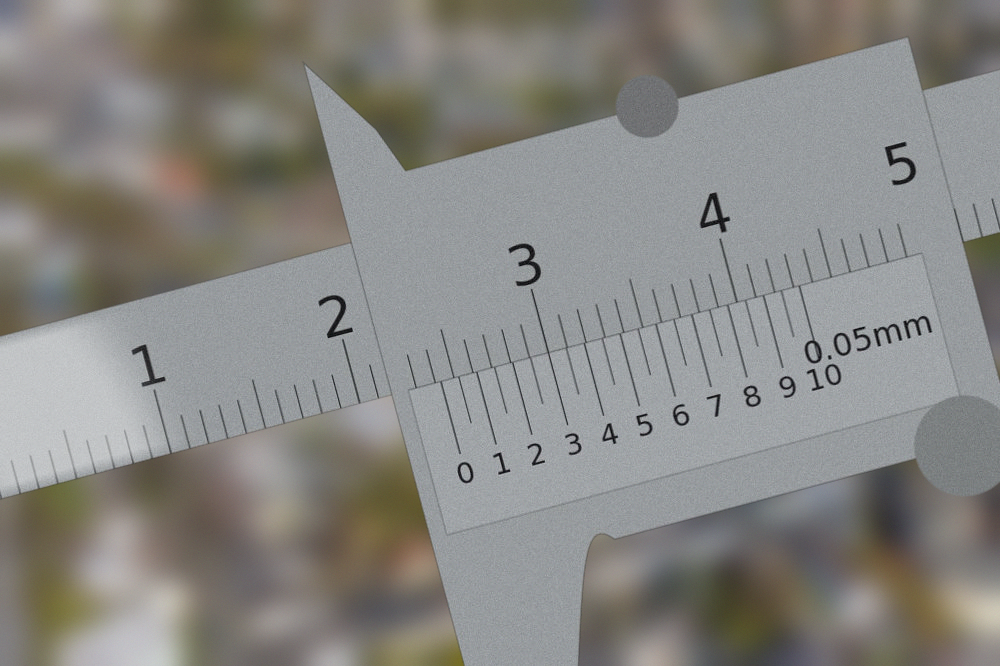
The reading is 24.3 (mm)
